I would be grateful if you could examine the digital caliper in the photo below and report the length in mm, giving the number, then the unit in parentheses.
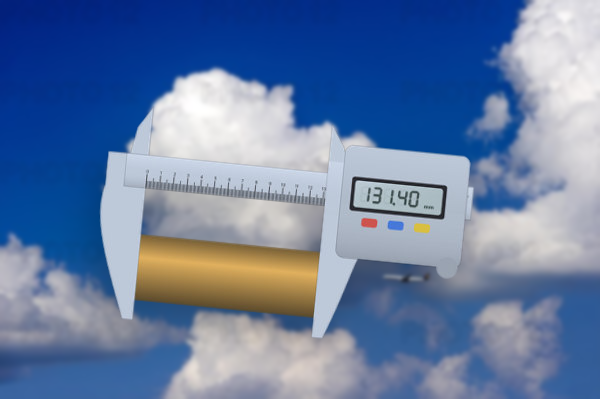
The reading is 131.40 (mm)
